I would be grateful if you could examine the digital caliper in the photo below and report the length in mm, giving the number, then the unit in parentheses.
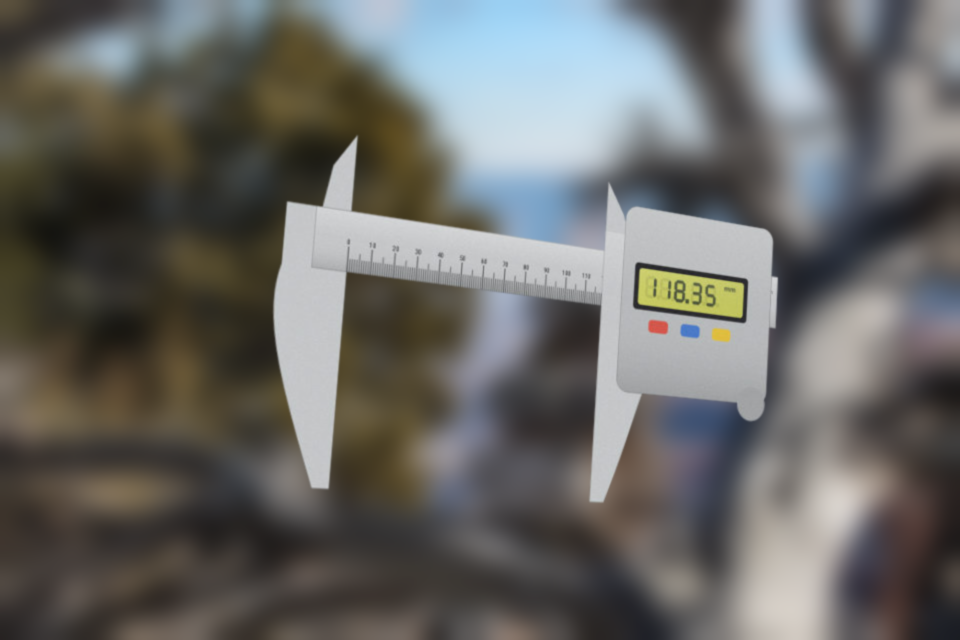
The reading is 118.35 (mm)
